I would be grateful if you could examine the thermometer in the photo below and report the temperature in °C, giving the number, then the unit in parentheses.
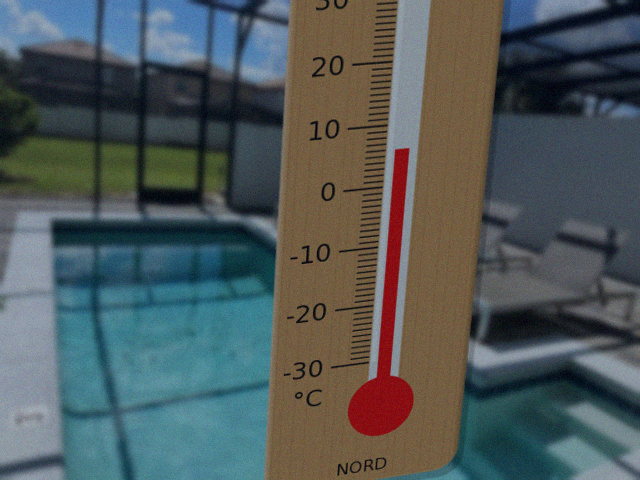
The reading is 6 (°C)
